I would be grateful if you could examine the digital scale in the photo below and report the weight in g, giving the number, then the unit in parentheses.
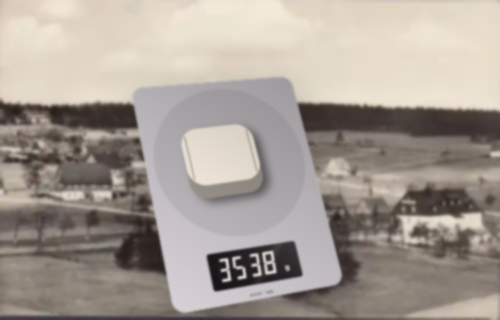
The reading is 3538 (g)
